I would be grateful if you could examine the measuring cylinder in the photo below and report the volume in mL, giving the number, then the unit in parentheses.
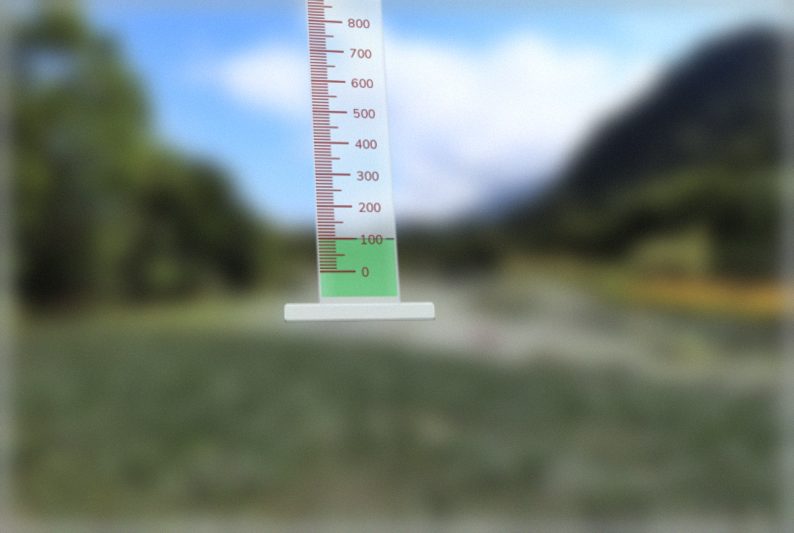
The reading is 100 (mL)
